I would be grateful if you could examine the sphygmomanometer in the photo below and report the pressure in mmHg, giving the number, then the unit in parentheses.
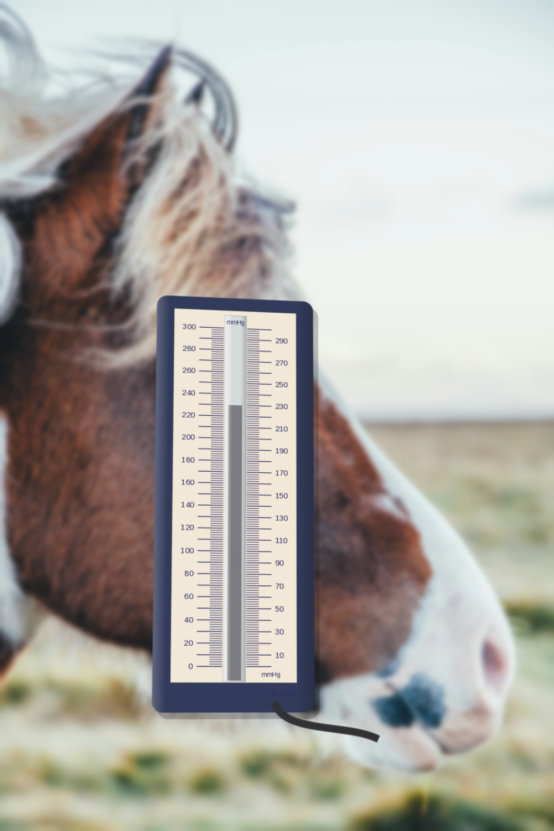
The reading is 230 (mmHg)
